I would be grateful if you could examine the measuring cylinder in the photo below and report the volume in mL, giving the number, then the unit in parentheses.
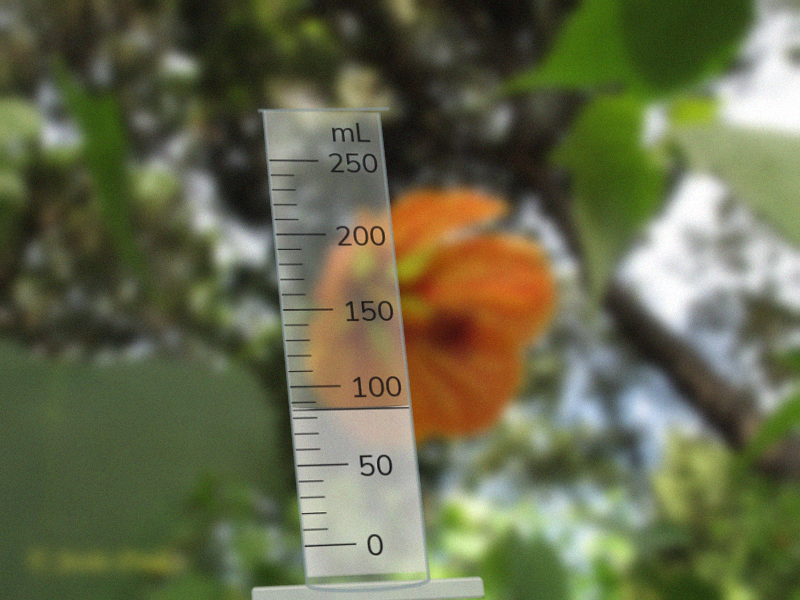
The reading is 85 (mL)
